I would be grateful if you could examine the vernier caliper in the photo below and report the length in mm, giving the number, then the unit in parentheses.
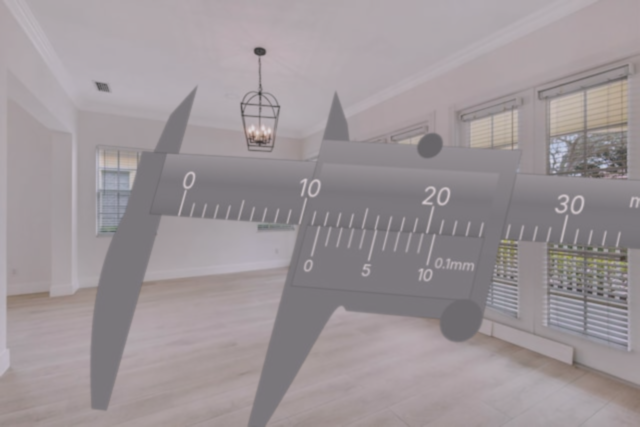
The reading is 11.6 (mm)
